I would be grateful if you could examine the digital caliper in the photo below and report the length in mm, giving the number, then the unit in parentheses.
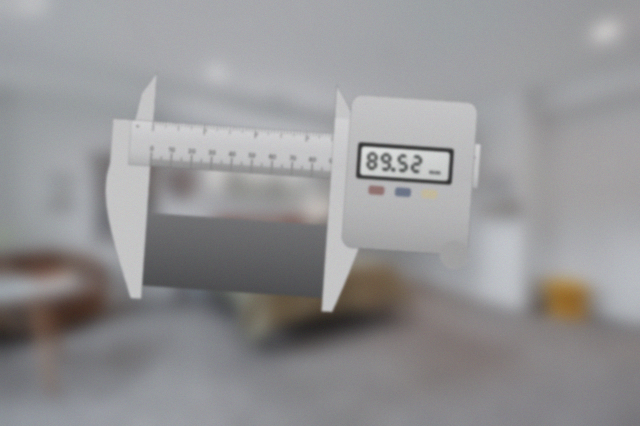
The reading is 89.52 (mm)
